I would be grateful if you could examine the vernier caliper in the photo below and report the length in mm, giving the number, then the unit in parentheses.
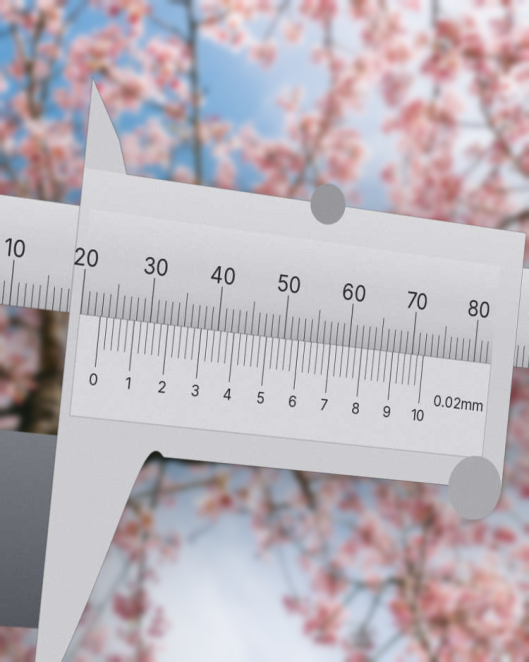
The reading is 22.8 (mm)
